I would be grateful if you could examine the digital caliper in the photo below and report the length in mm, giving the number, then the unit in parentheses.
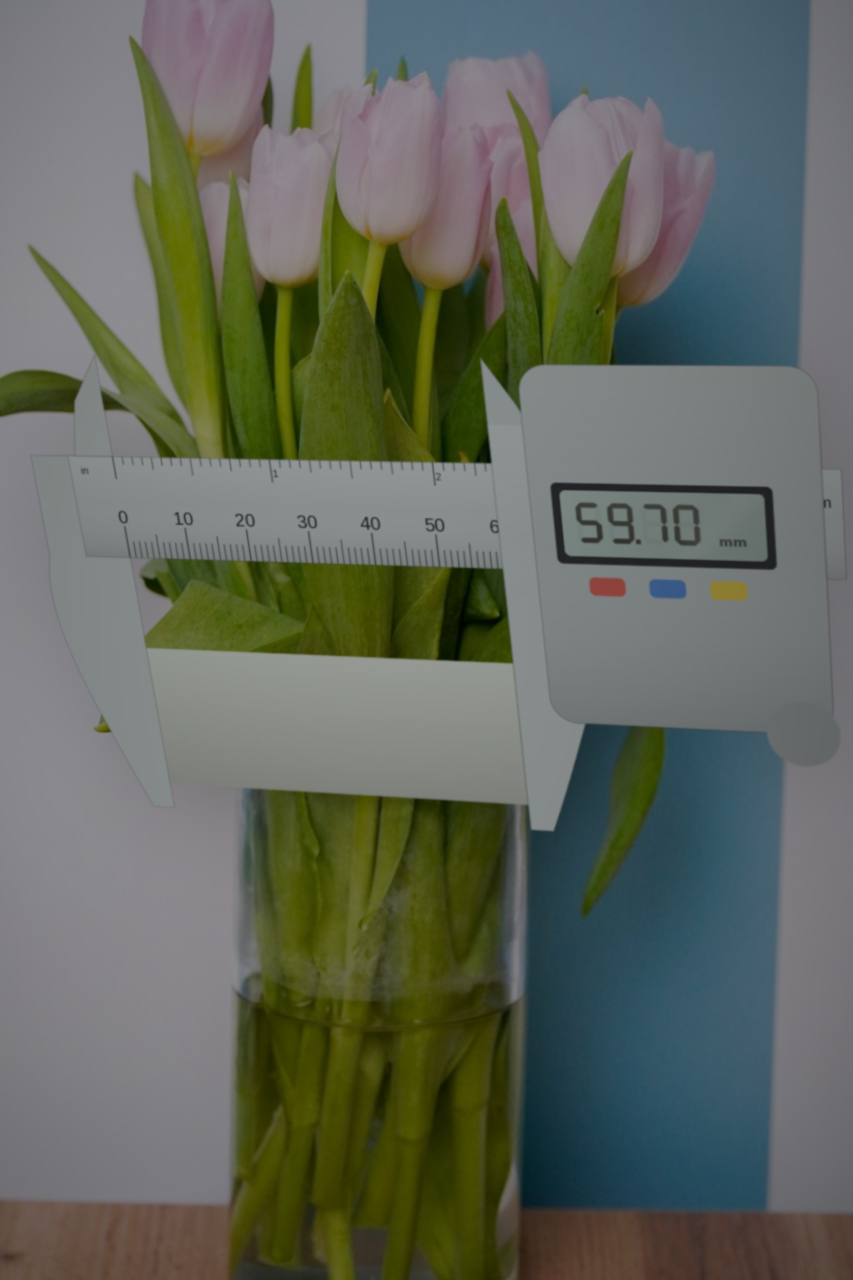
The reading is 59.70 (mm)
